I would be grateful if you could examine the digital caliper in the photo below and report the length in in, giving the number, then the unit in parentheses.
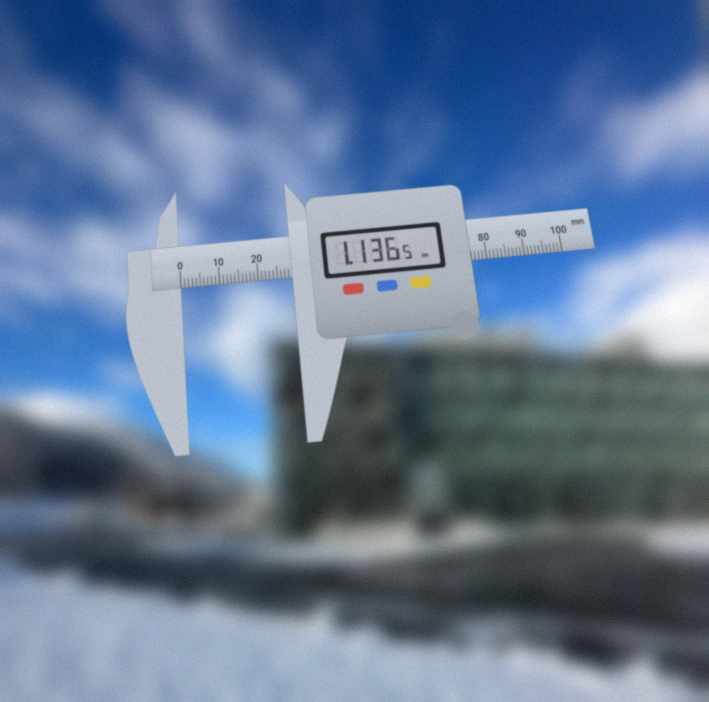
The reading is 1.1365 (in)
